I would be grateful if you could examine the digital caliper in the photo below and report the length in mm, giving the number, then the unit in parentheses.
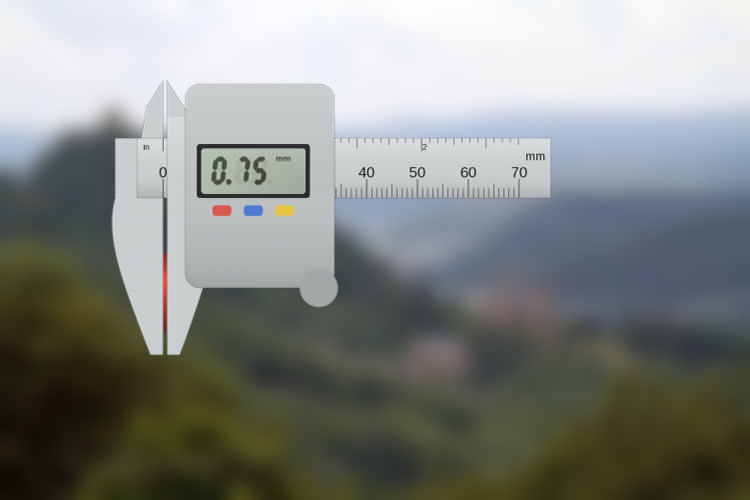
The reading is 0.75 (mm)
